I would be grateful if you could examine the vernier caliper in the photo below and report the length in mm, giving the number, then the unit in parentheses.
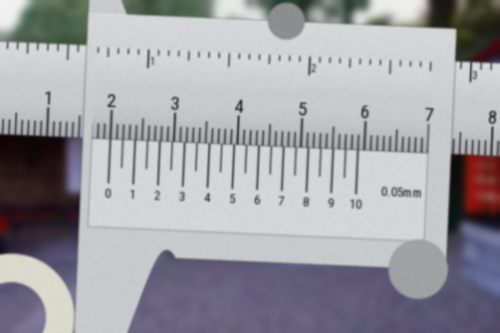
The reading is 20.0 (mm)
